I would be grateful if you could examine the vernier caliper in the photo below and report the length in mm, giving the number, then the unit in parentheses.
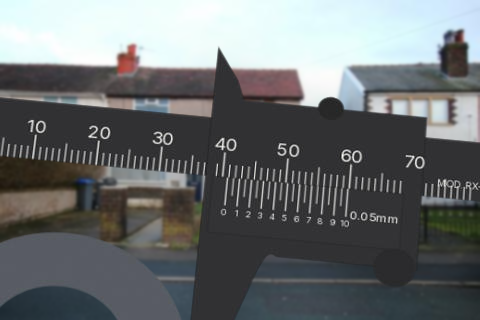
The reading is 40.8 (mm)
